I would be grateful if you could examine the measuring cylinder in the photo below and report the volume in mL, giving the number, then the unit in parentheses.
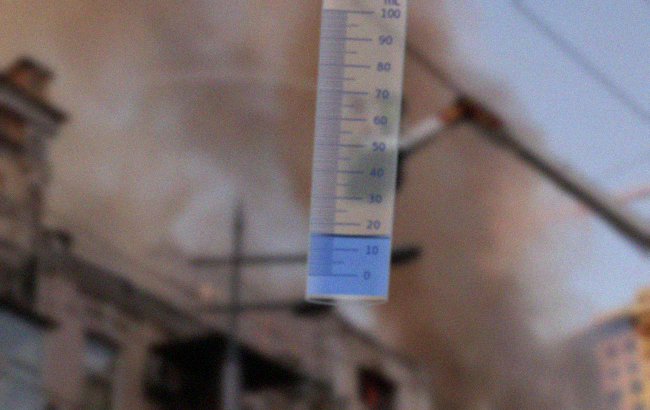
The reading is 15 (mL)
